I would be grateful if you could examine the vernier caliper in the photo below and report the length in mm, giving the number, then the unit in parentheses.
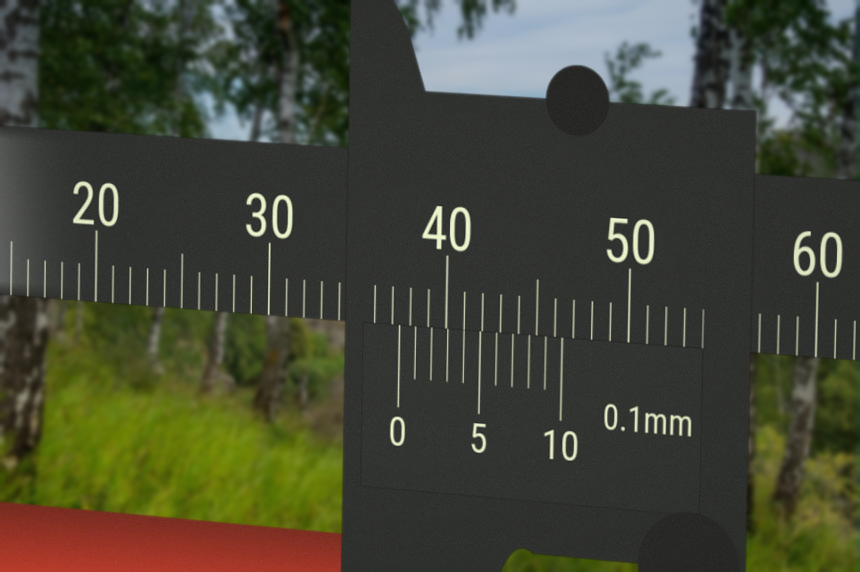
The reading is 37.4 (mm)
